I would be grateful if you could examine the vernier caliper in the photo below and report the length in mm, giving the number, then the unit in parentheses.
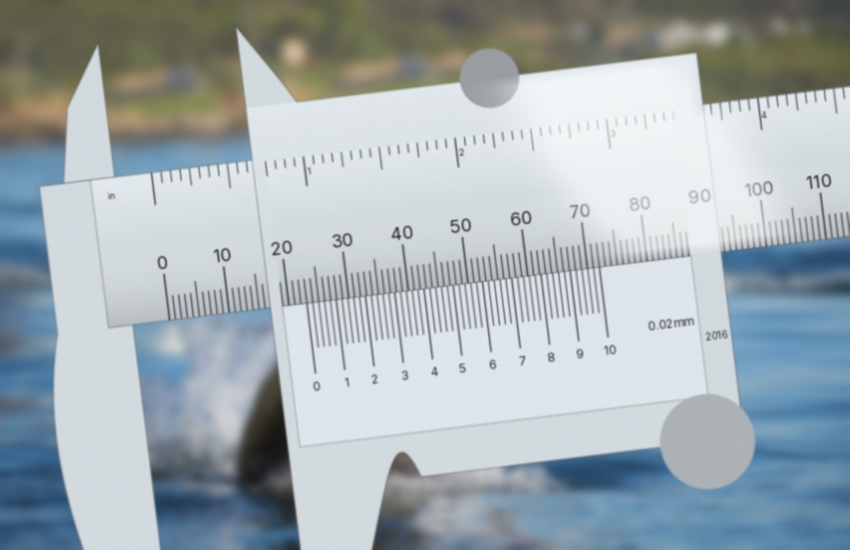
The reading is 23.0 (mm)
